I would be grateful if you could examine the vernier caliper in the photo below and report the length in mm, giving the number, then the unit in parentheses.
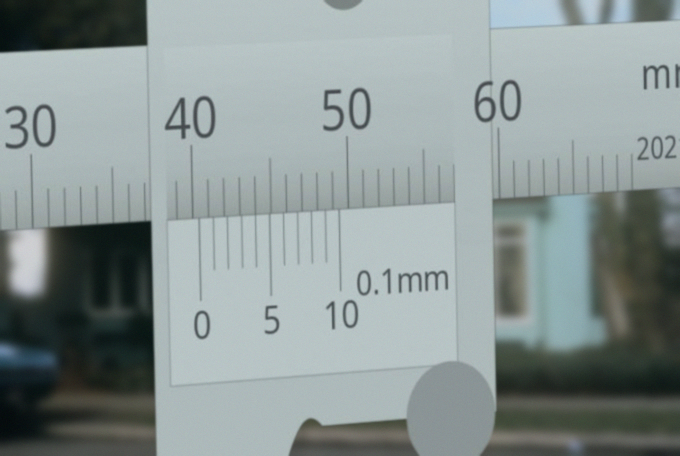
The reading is 40.4 (mm)
